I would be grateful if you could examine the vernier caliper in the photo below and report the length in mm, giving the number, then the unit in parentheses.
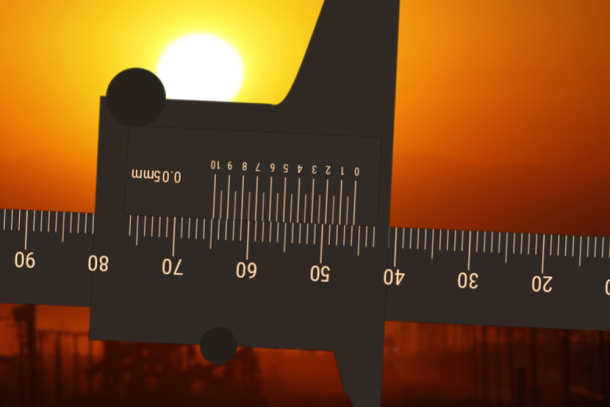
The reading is 45.8 (mm)
